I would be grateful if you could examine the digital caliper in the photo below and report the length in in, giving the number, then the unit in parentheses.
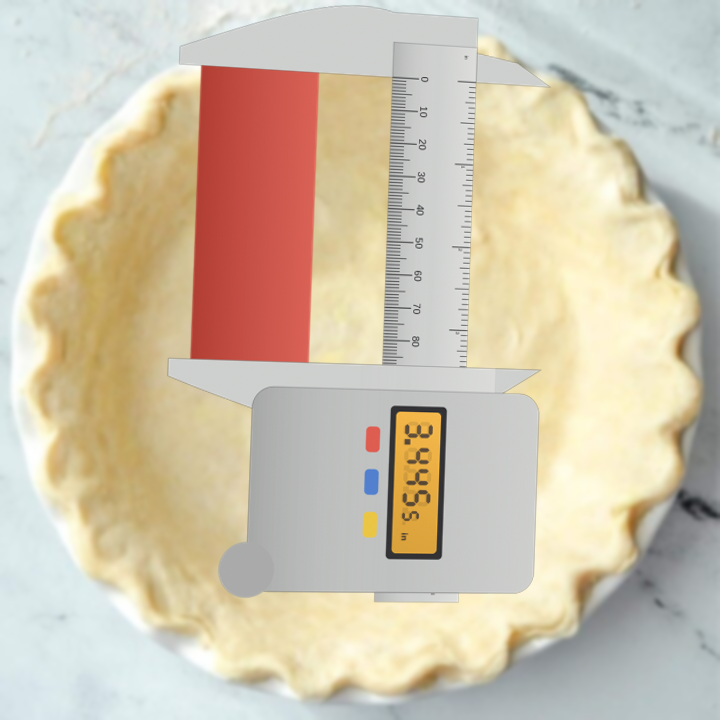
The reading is 3.4455 (in)
